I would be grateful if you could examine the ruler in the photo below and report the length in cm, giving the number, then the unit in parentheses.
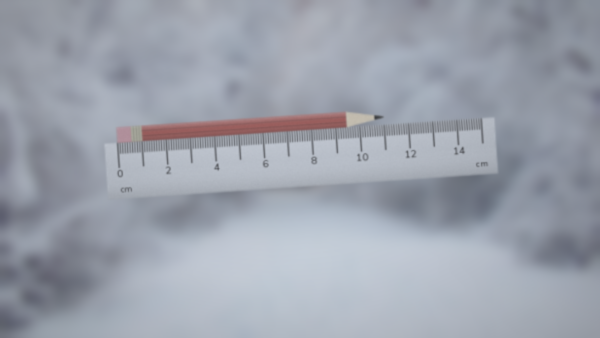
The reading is 11 (cm)
